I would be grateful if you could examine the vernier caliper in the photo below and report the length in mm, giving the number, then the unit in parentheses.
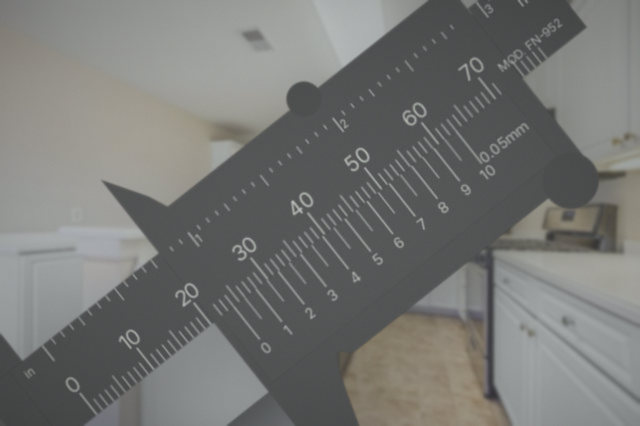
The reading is 24.0 (mm)
